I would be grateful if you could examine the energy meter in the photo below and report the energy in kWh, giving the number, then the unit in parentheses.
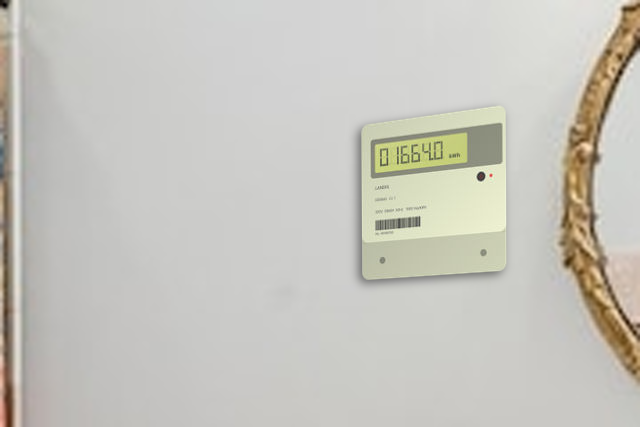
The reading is 1664.0 (kWh)
